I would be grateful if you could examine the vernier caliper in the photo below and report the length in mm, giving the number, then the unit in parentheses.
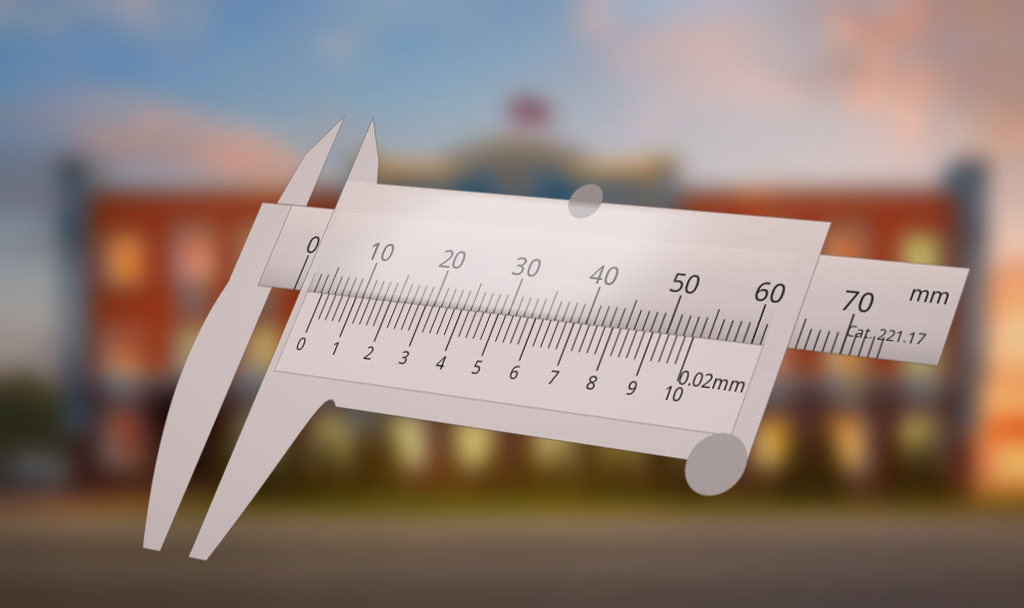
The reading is 4.2 (mm)
